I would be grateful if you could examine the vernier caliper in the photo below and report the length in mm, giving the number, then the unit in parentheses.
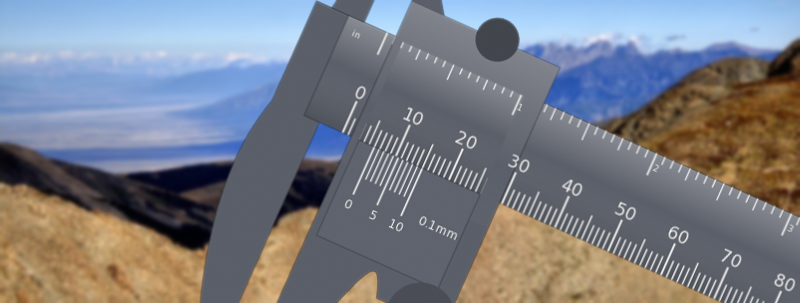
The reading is 6.0 (mm)
